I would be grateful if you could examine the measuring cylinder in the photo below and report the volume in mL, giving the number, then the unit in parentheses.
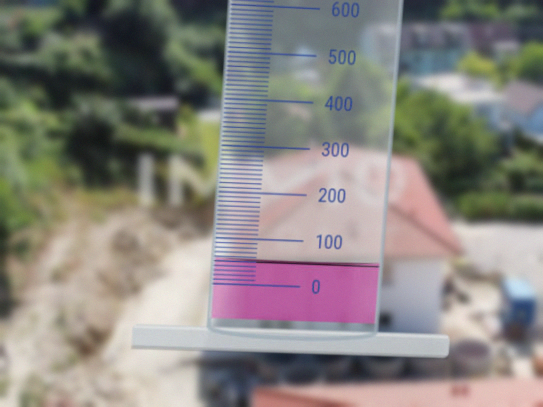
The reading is 50 (mL)
